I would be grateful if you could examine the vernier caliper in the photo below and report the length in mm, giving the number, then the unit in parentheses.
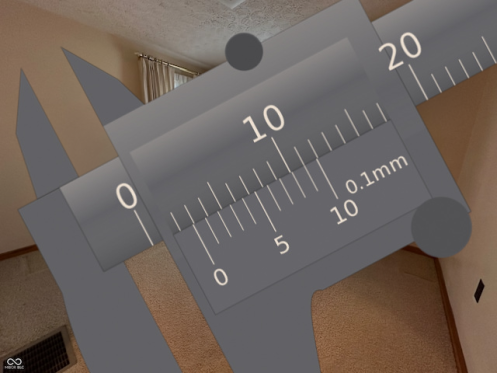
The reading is 2.9 (mm)
